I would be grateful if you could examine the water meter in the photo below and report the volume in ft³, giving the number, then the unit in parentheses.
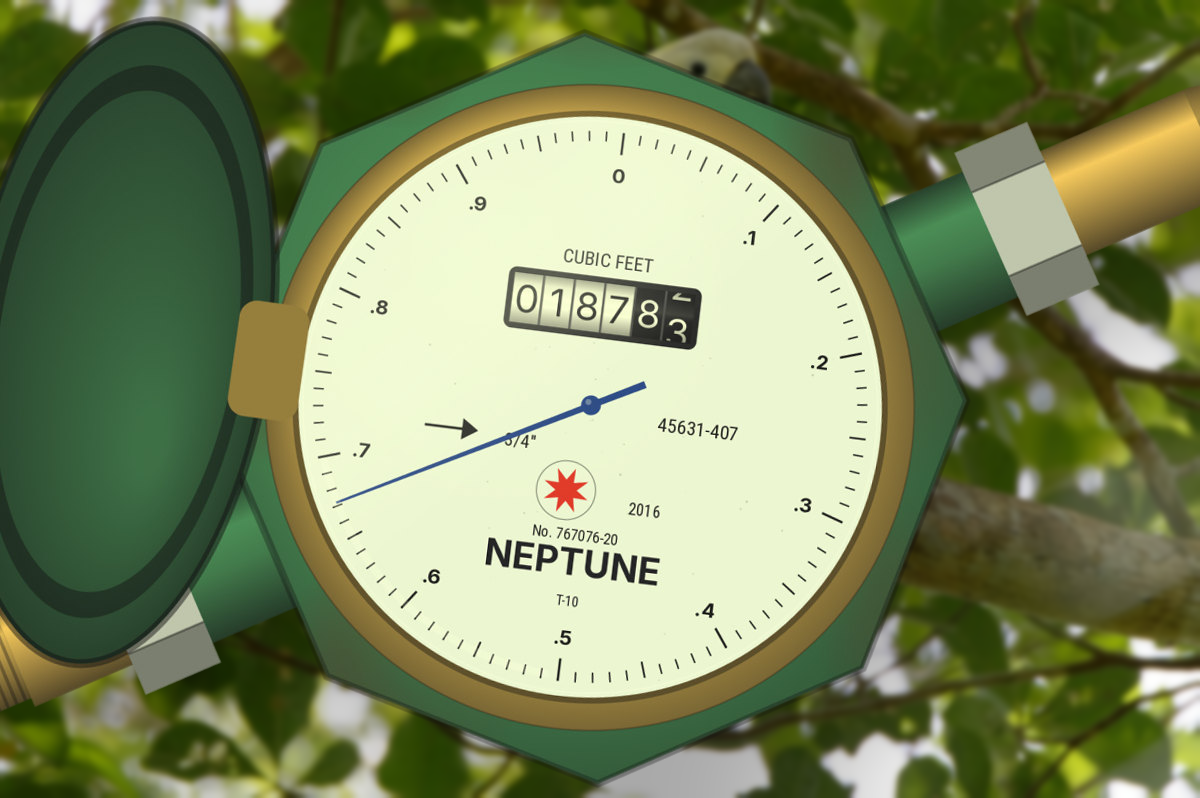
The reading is 18782.67 (ft³)
